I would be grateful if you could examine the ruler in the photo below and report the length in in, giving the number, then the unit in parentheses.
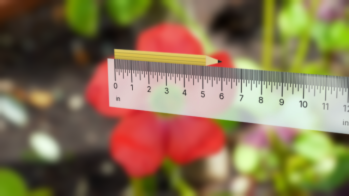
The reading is 6 (in)
